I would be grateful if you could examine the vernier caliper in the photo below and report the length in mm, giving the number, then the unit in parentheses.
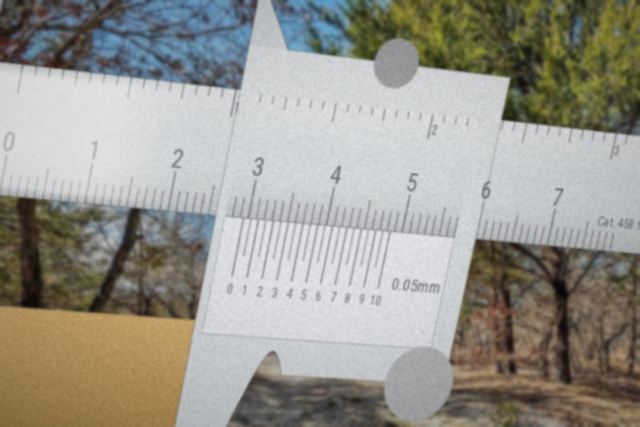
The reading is 29.4 (mm)
